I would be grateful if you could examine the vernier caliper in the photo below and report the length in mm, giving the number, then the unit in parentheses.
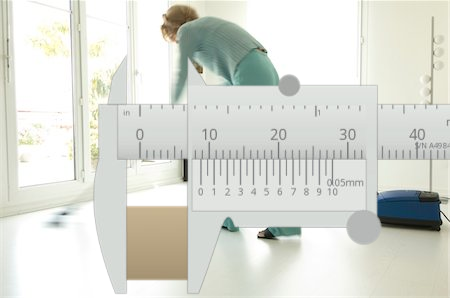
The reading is 8.8 (mm)
